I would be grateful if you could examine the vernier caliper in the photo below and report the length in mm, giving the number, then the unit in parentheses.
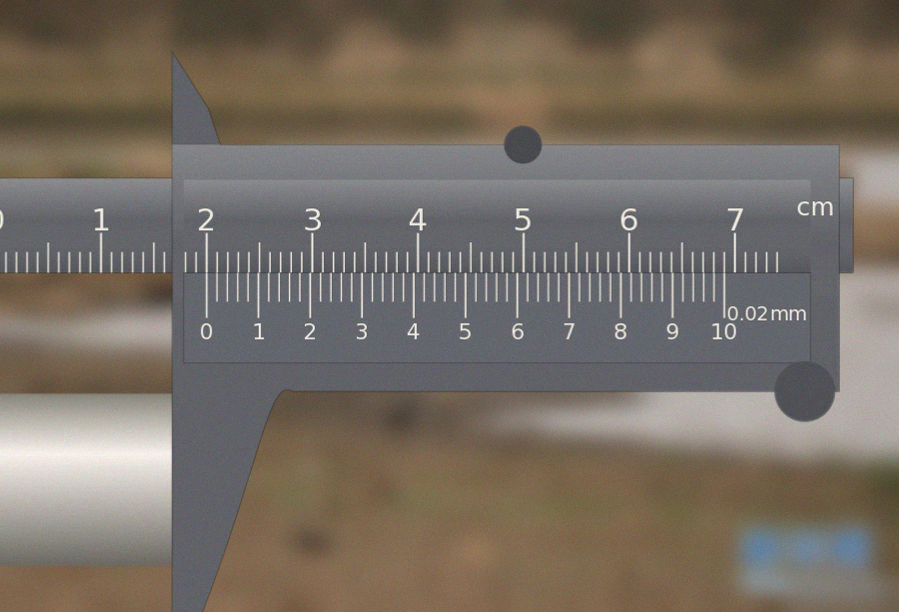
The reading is 20.0 (mm)
